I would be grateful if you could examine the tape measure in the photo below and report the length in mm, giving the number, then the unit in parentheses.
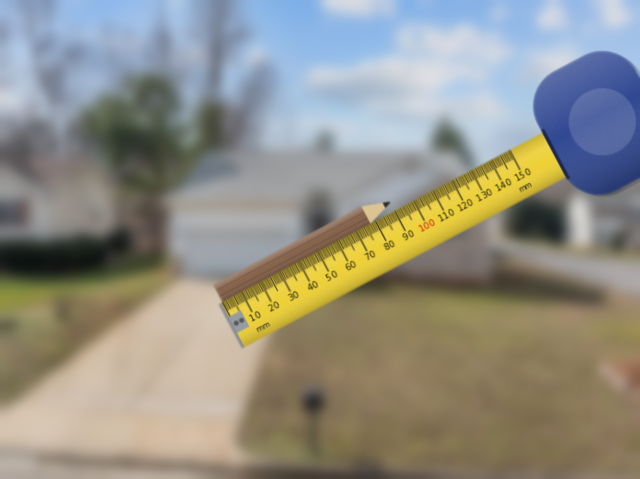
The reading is 90 (mm)
